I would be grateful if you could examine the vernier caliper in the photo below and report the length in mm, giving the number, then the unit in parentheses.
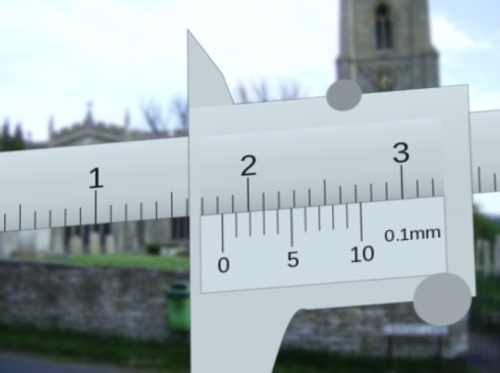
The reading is 18.3 (mm)
